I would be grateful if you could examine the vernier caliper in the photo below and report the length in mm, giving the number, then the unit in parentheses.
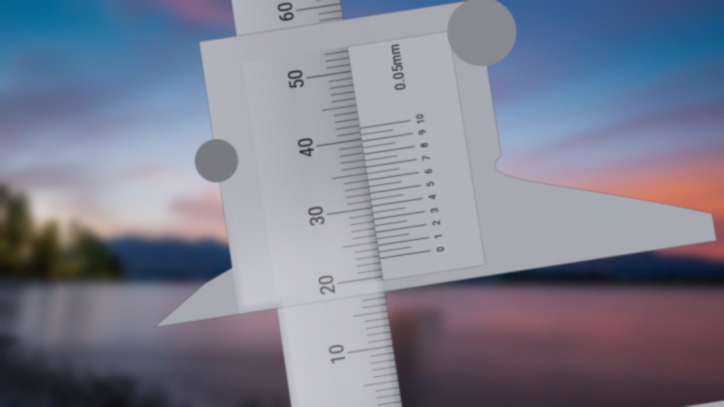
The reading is 22.6 (mm)
